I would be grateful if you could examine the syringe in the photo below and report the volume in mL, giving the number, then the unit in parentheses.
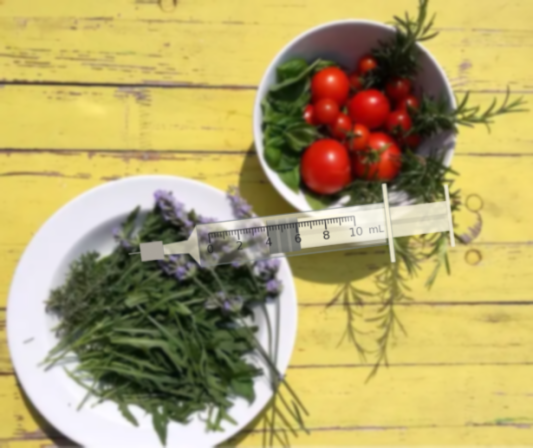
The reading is 4 (mL)
